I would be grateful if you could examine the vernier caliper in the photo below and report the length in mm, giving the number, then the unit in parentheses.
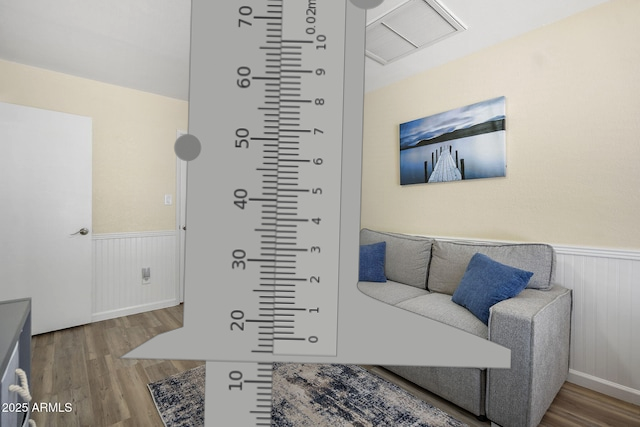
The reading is 17.2 (mm)
